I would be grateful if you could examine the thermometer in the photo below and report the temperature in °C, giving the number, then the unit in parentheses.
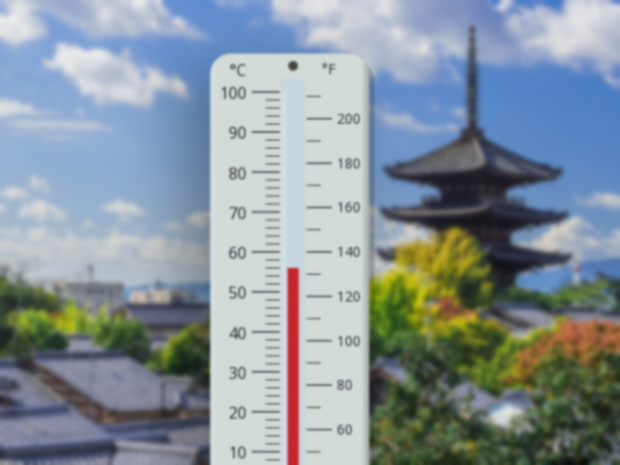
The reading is 56 (°C)
